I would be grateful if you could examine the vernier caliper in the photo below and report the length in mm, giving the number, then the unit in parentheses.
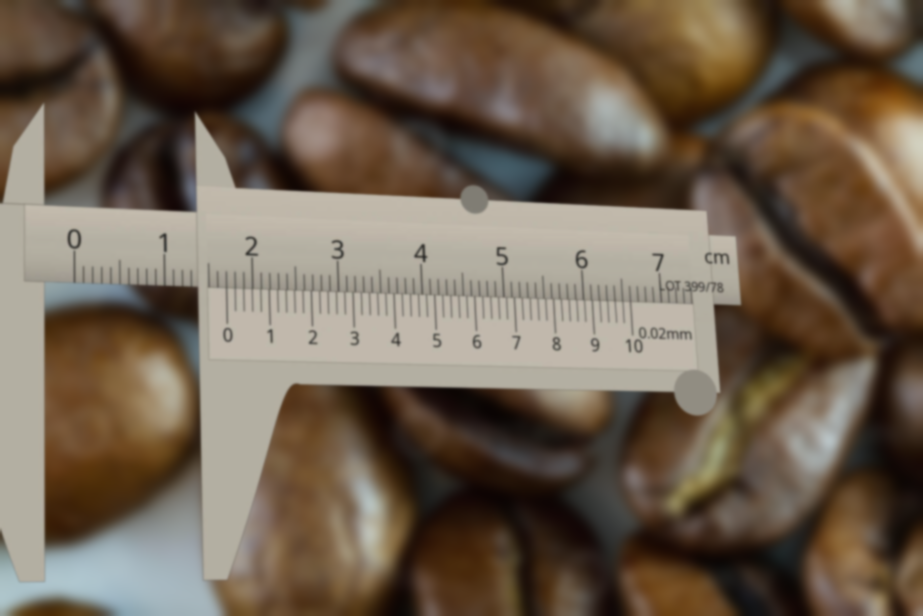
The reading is 17.0 (mm)
